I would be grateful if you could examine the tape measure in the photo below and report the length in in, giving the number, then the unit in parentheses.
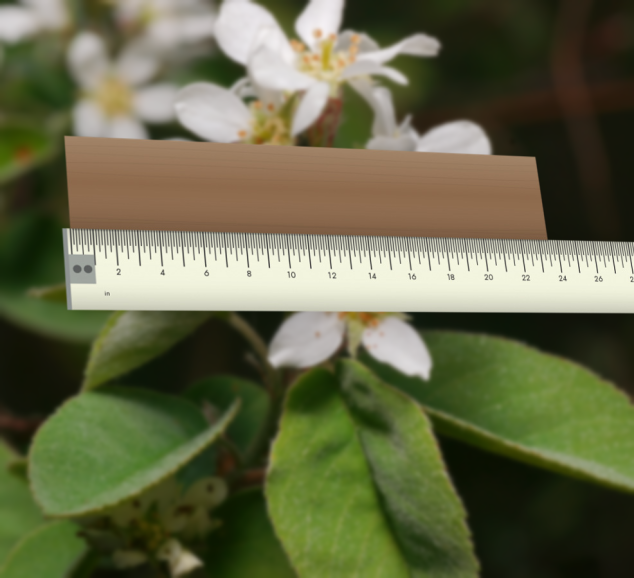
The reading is 23.5 (in)
